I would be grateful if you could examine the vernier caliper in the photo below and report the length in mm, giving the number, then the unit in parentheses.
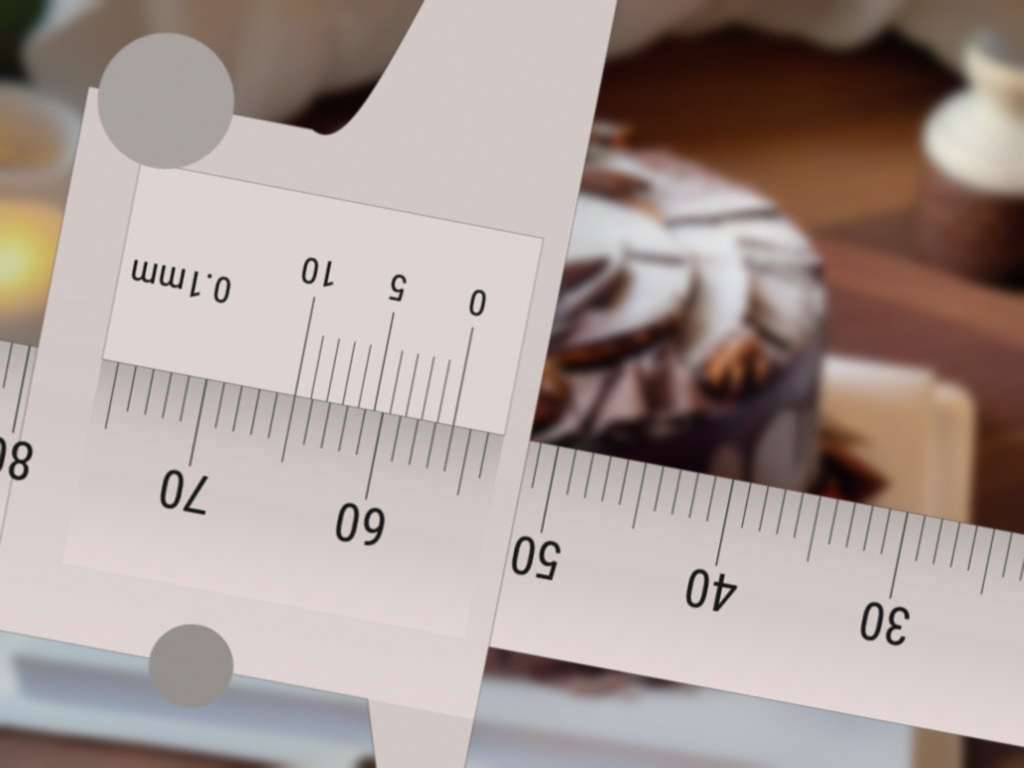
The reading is 56.0 (mm)
